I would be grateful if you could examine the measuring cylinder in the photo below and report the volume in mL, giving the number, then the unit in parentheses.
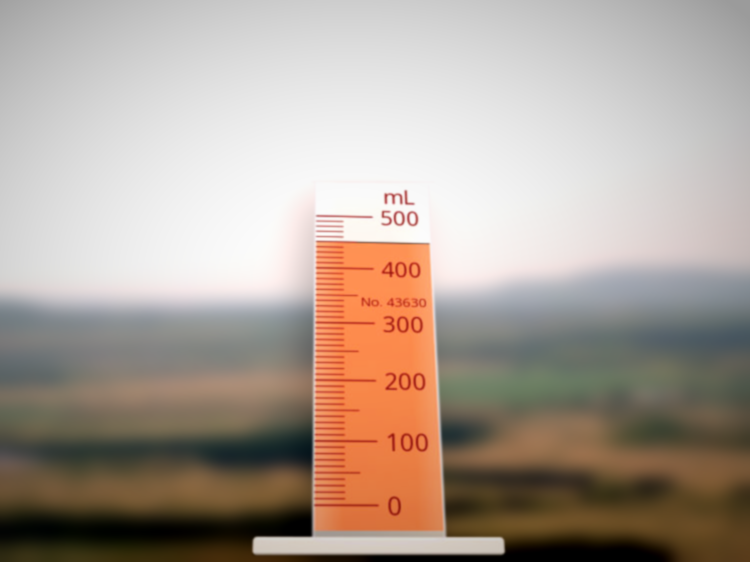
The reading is 450 (mL)
